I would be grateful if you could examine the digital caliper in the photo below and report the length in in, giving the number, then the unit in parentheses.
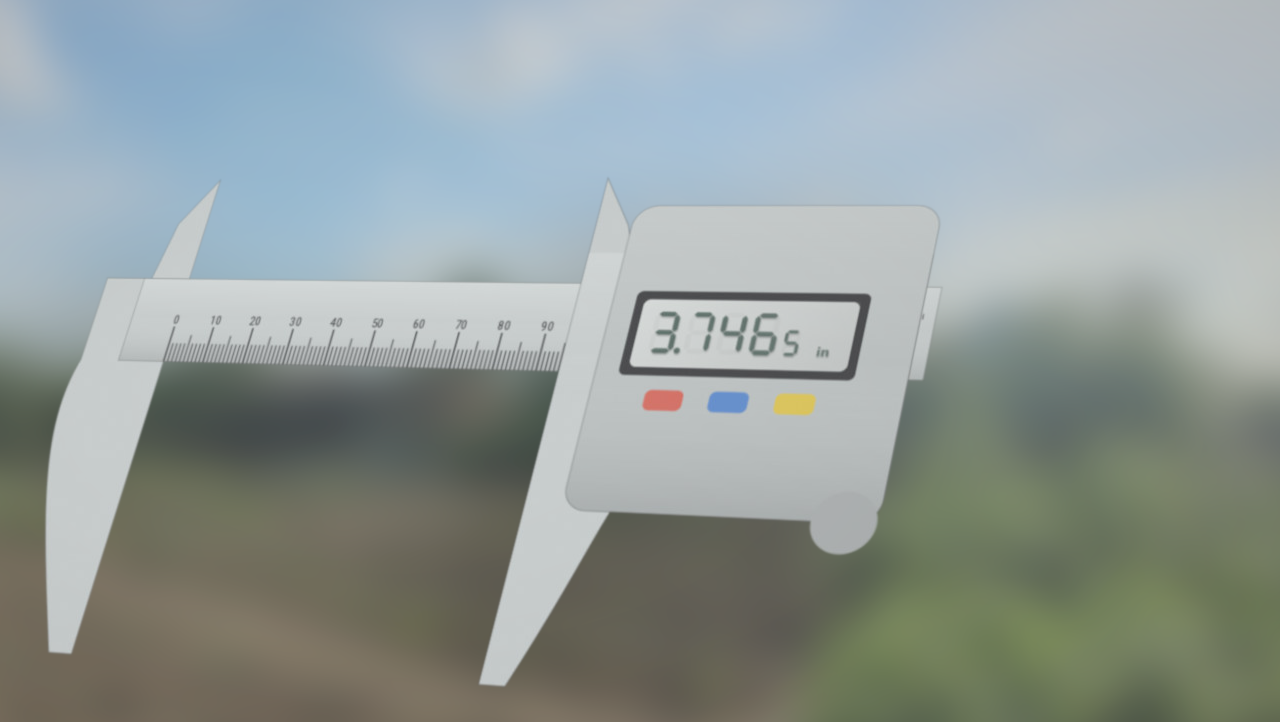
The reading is 3.7465 (in)
